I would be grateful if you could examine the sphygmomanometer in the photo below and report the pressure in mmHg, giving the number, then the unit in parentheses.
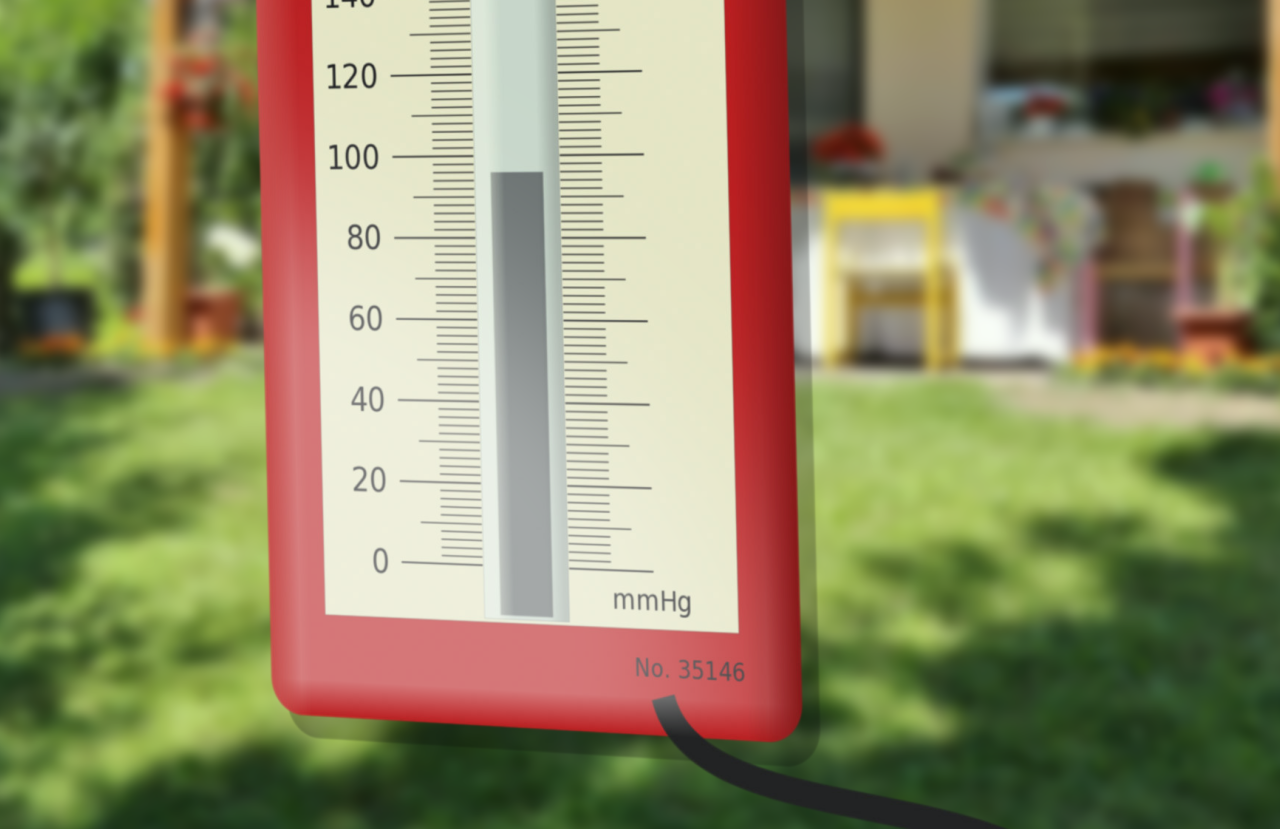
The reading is 96 (mmHg)
